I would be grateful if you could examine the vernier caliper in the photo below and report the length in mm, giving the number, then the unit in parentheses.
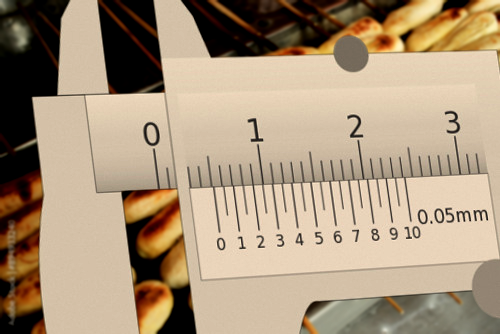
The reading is 5.2 (mm)
